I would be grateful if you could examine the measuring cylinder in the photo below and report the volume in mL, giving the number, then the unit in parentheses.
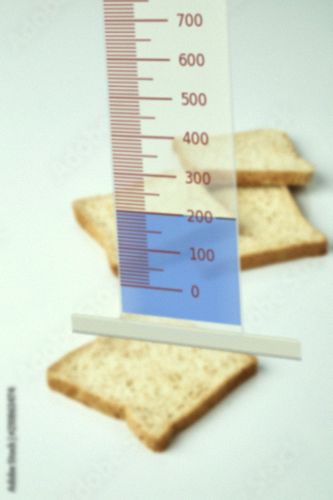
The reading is 200 (mL)
